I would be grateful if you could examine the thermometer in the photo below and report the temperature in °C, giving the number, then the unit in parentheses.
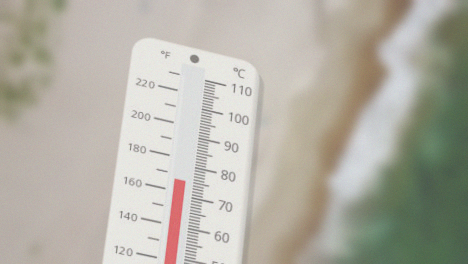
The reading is 75 (°C)
